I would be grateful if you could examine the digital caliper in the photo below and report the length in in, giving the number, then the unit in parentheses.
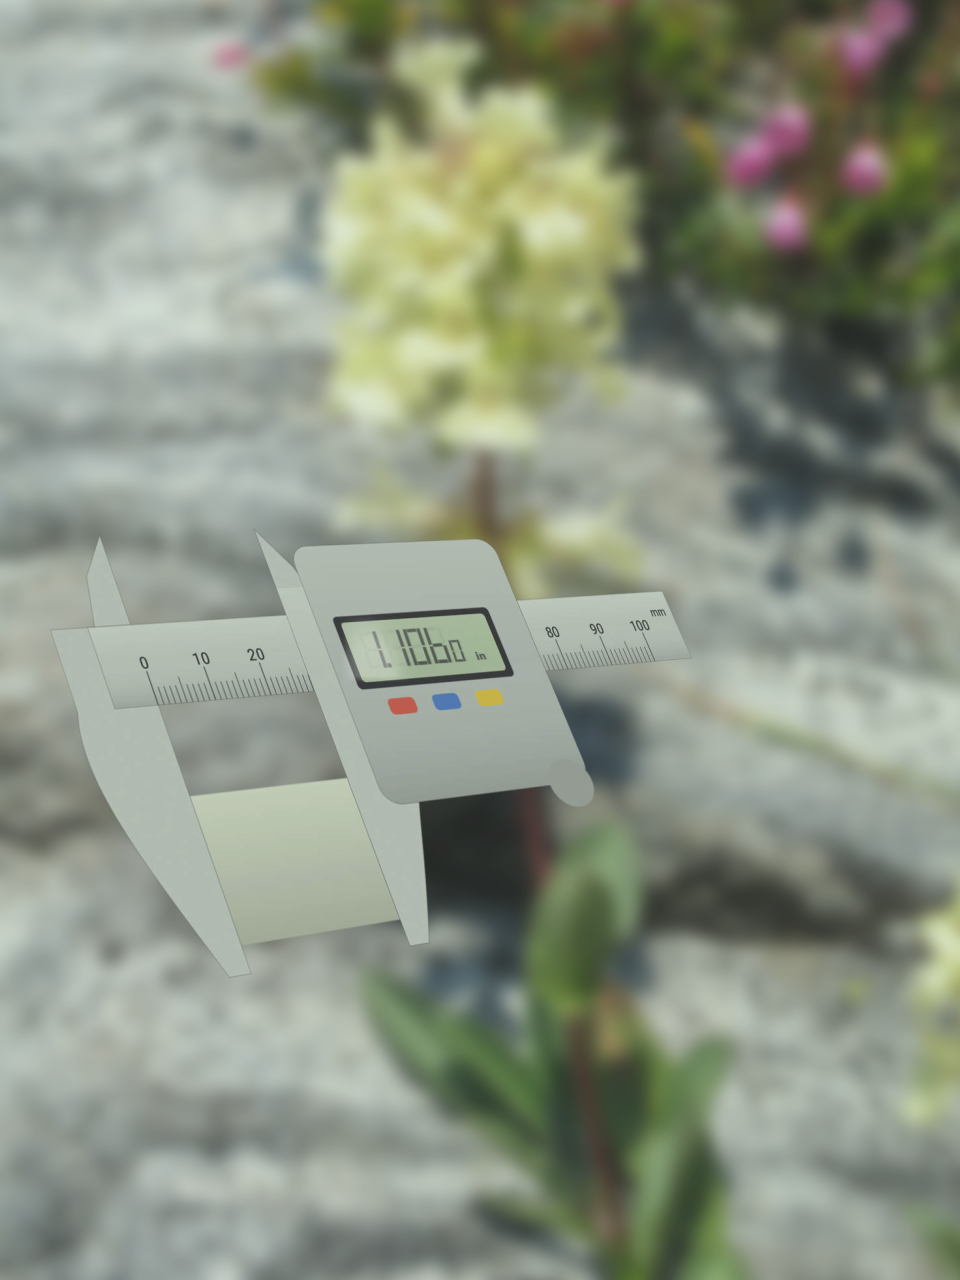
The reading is 1.1060 (in)
